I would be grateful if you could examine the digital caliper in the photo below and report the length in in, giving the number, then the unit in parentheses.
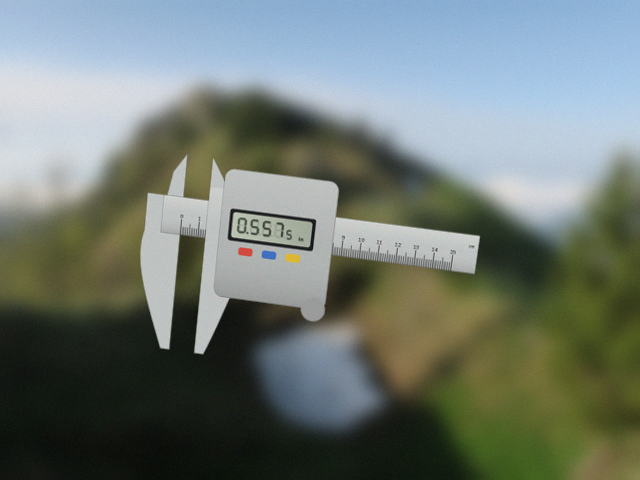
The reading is 0.5575 (in)
